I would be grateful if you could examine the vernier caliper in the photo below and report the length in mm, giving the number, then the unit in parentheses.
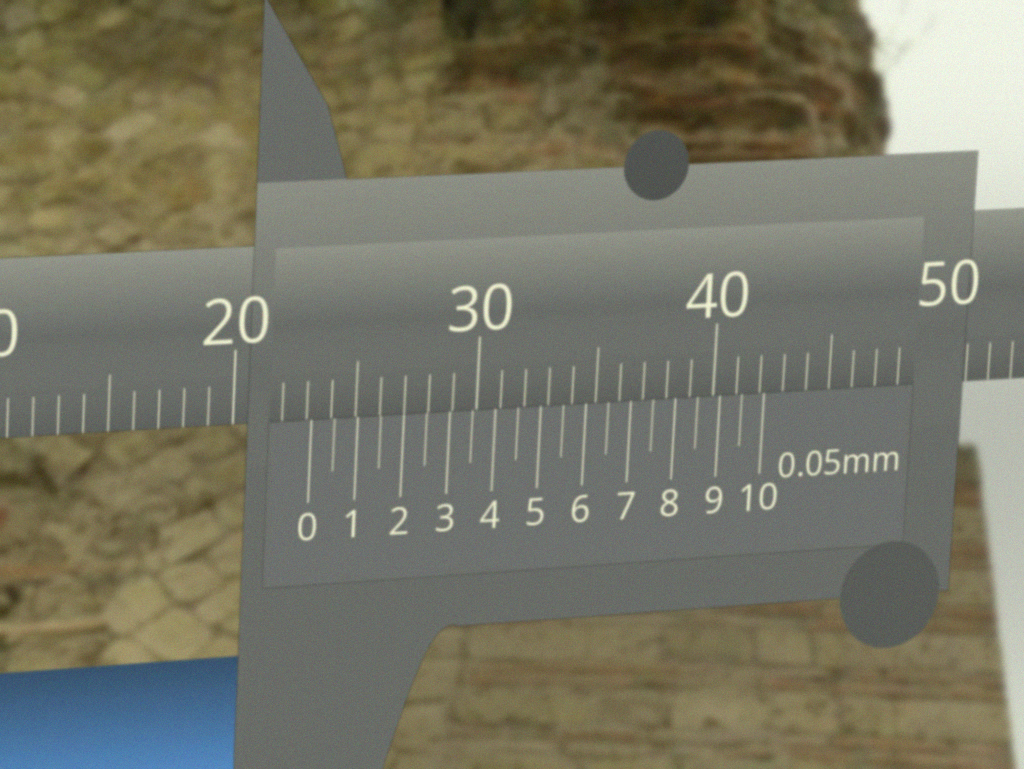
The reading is 23.2 (mm)
